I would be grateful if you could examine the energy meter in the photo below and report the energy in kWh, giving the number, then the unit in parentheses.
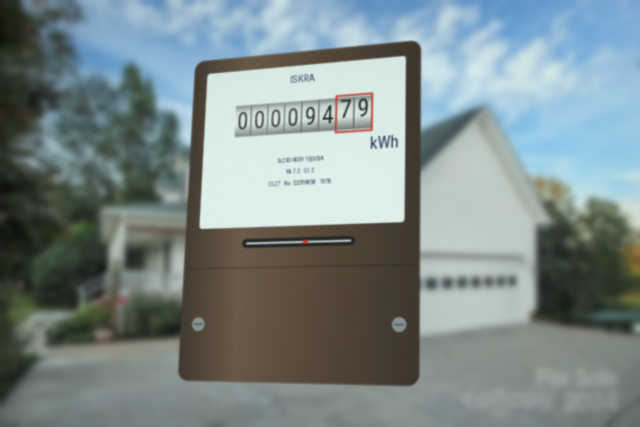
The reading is 94.79 (kWh)
